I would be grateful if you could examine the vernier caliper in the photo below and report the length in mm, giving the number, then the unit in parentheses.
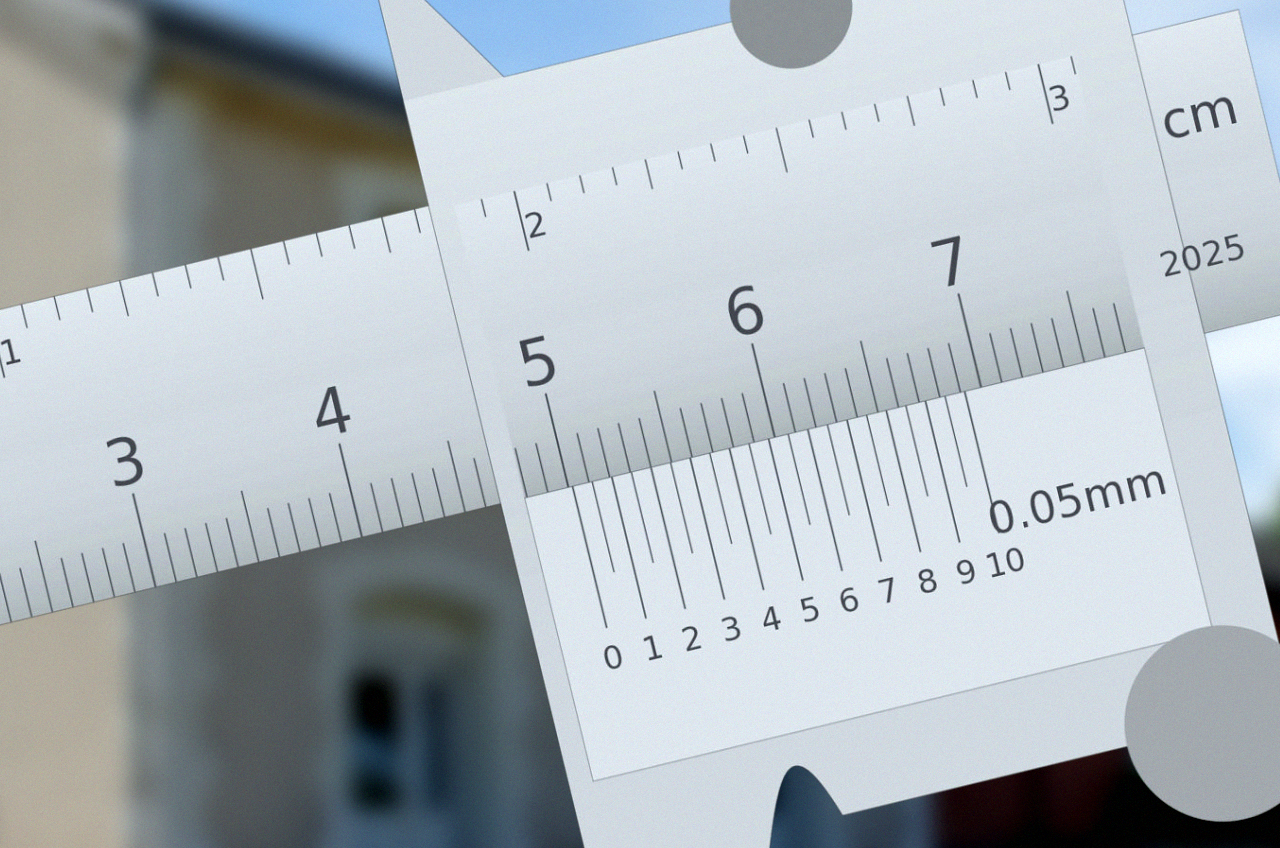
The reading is 50.2 (mm)
